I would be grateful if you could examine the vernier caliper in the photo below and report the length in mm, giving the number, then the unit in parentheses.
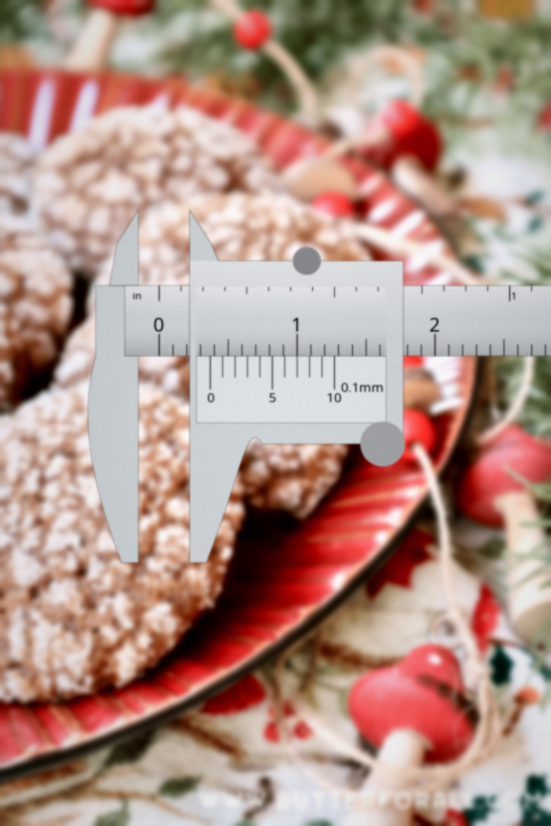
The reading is 3.7 (mm)
